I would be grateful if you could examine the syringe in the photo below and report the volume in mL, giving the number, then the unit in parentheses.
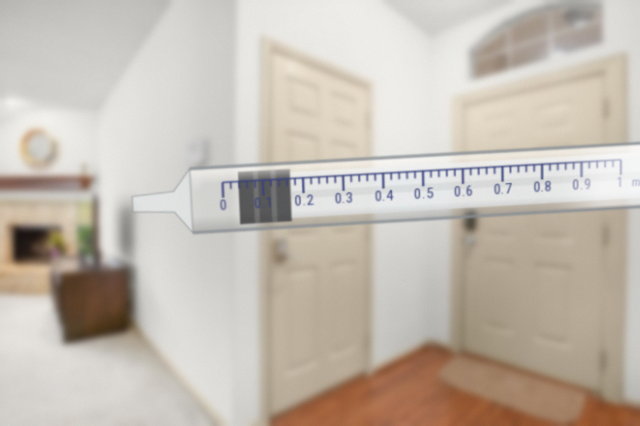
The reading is 0.04 (mL)
